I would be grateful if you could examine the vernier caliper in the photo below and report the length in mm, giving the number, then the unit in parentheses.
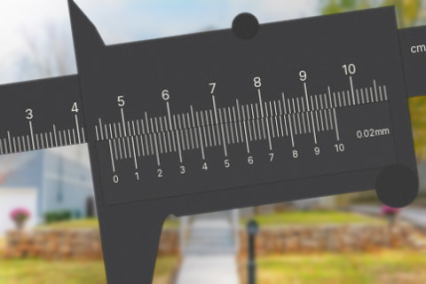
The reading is 46.5 (mm)
